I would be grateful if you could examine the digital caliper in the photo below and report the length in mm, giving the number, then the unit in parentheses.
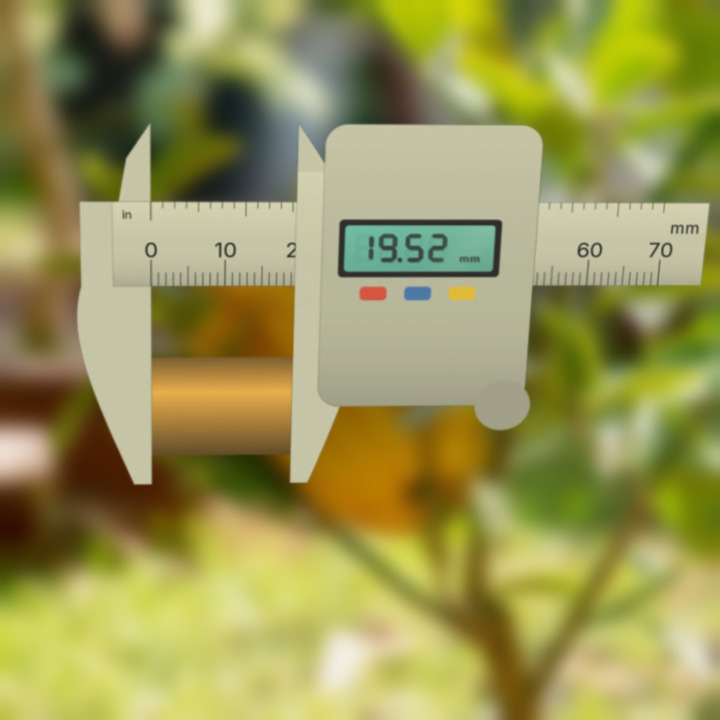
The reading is 19.52 (mm)
